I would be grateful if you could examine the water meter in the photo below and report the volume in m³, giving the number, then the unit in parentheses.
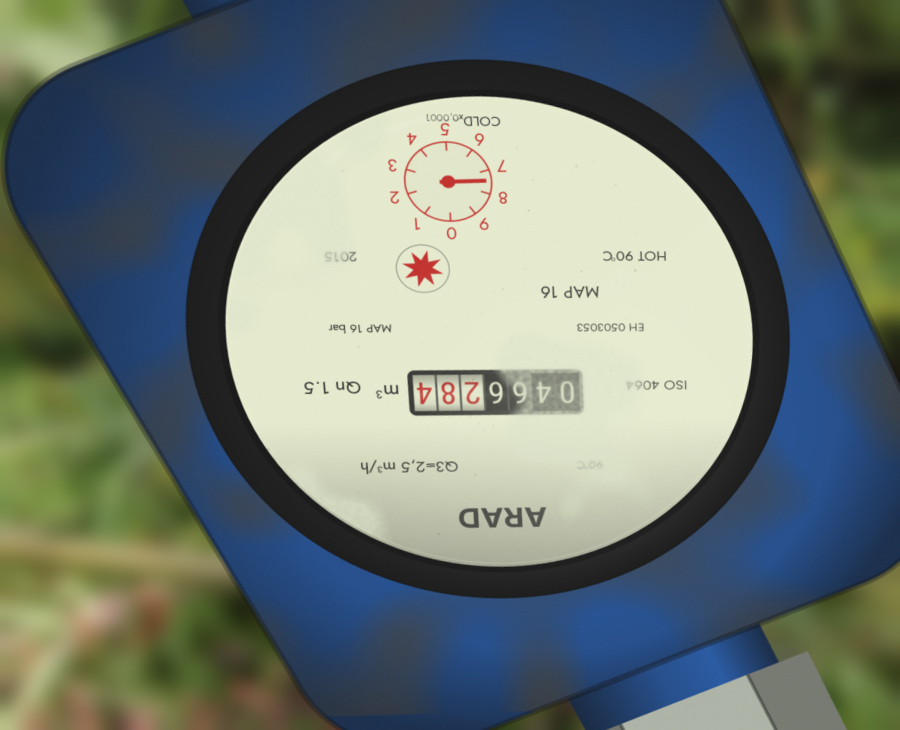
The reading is 466.2847 (m³)
